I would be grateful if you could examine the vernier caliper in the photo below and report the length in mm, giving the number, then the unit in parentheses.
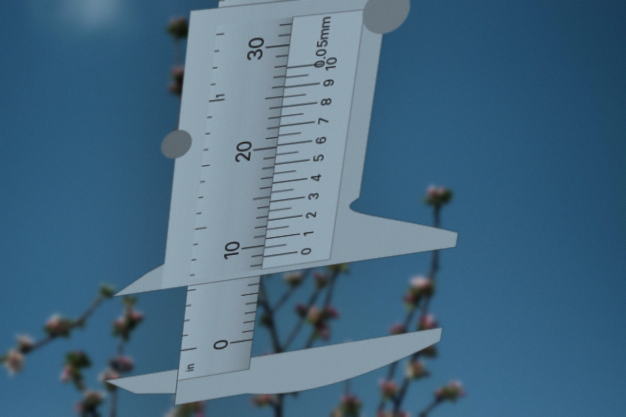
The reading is 8.8 (mm)
